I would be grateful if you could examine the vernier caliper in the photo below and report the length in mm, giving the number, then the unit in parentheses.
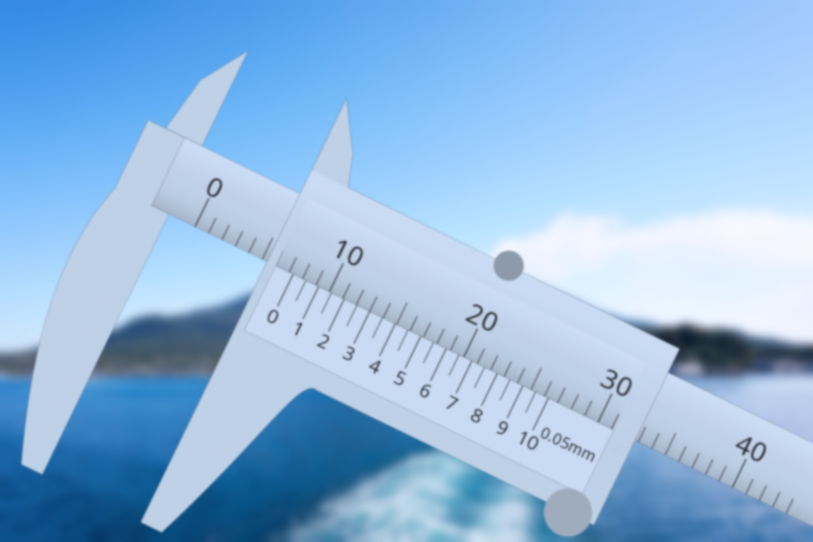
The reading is 7.3 (mm)
